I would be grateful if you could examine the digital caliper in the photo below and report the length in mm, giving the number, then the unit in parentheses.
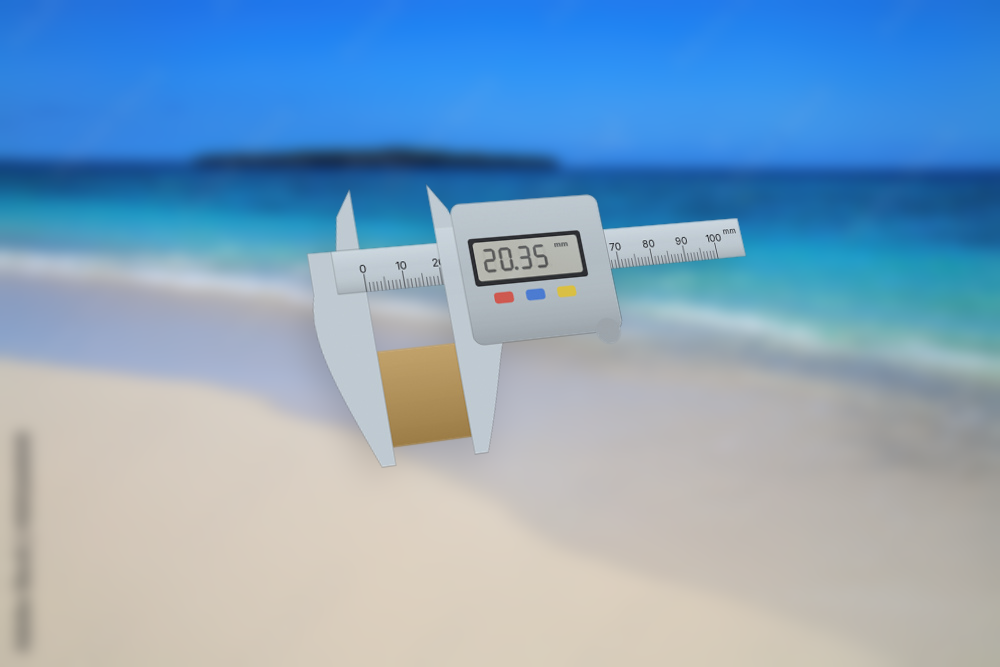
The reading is 20.35 (mm)
